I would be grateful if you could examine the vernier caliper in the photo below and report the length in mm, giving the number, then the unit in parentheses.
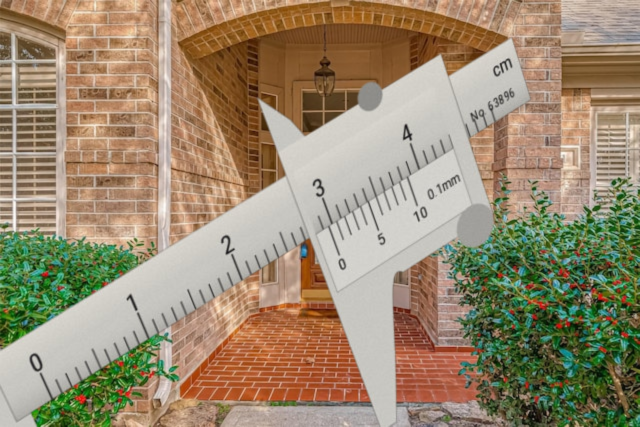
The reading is 29.6 (mm)
